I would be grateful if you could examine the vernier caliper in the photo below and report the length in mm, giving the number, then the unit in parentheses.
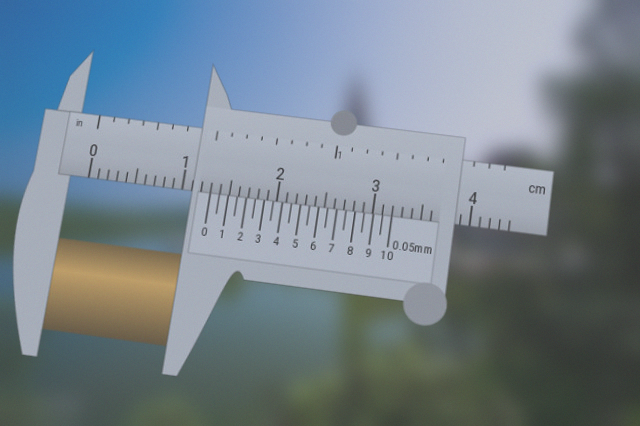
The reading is 13.0 (mm)
